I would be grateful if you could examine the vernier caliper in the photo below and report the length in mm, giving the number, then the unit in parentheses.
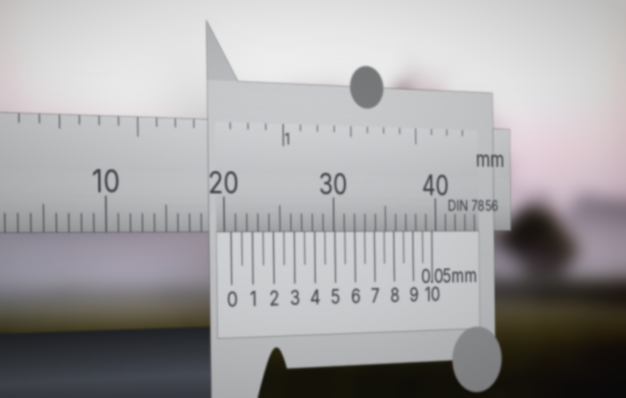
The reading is 20.6 (mm)
